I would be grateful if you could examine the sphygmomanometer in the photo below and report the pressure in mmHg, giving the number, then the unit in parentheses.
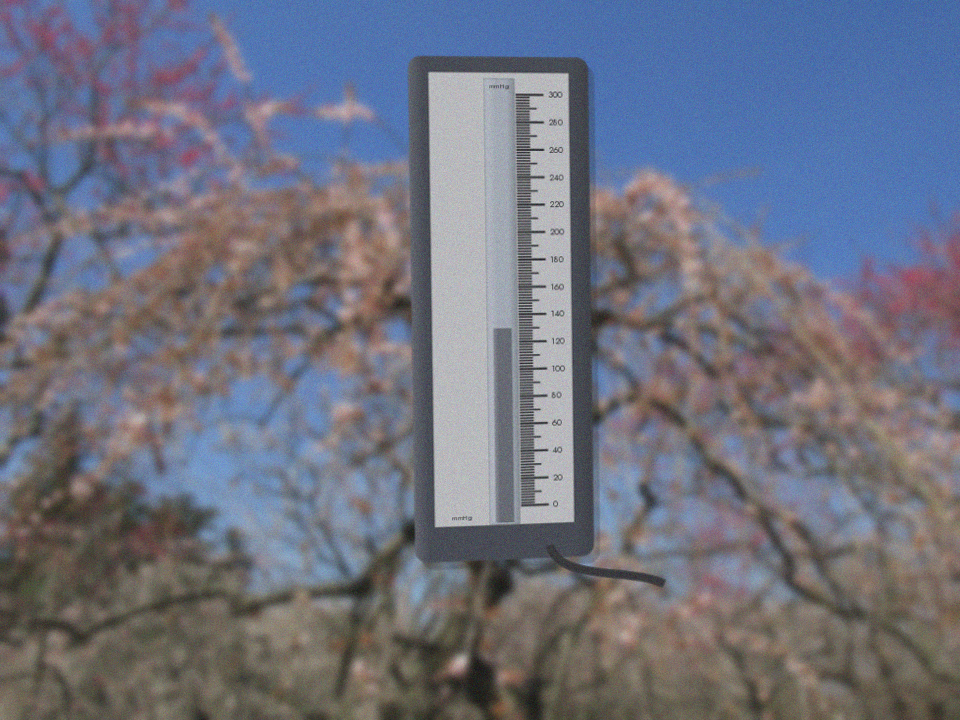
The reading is 130 (mmHg)
